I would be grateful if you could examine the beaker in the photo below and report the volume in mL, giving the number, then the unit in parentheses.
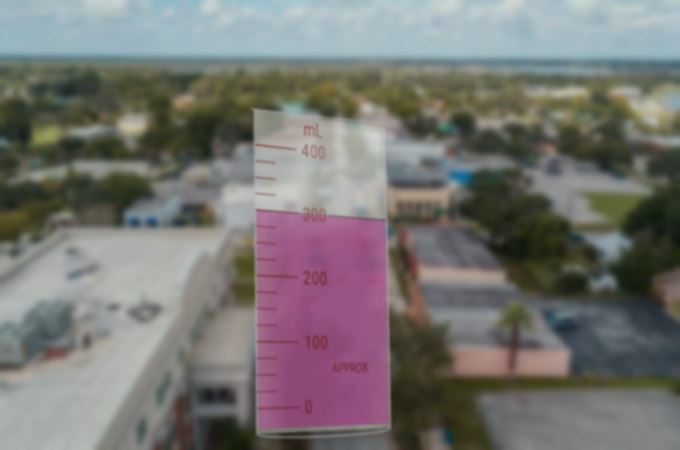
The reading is 300 (mL)
